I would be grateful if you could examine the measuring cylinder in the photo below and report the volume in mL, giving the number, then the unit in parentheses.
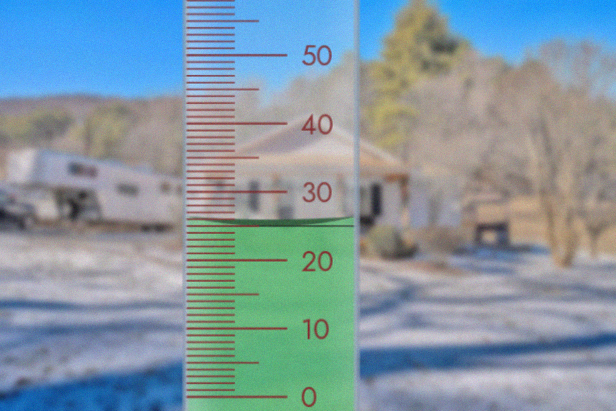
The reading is 25 (mL)
